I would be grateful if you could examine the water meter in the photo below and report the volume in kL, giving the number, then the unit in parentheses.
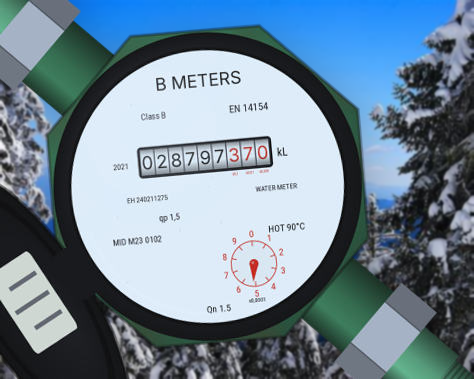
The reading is 28797.3705 (kL)
